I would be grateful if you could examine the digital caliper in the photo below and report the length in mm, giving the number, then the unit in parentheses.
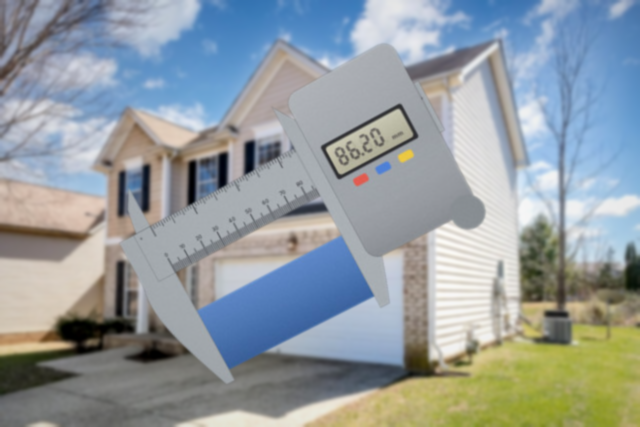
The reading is 86.20 (mm)
